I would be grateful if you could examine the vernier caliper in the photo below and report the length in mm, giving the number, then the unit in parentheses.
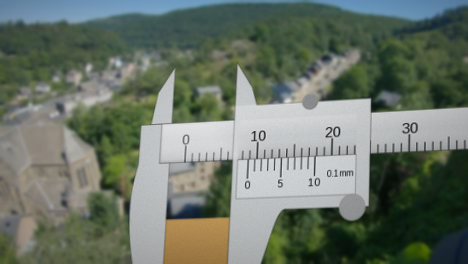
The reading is 8.8 (mm)
